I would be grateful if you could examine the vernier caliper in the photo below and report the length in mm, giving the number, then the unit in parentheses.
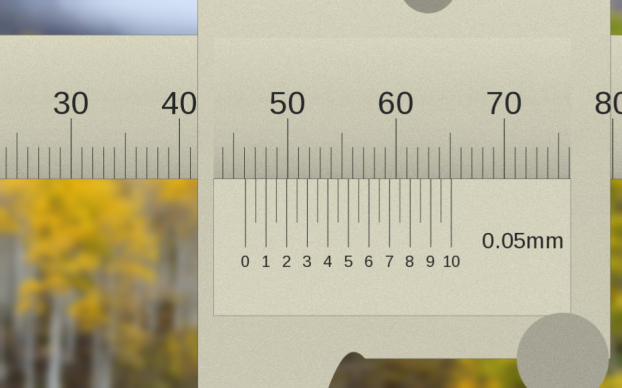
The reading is 46.1 (mm)
